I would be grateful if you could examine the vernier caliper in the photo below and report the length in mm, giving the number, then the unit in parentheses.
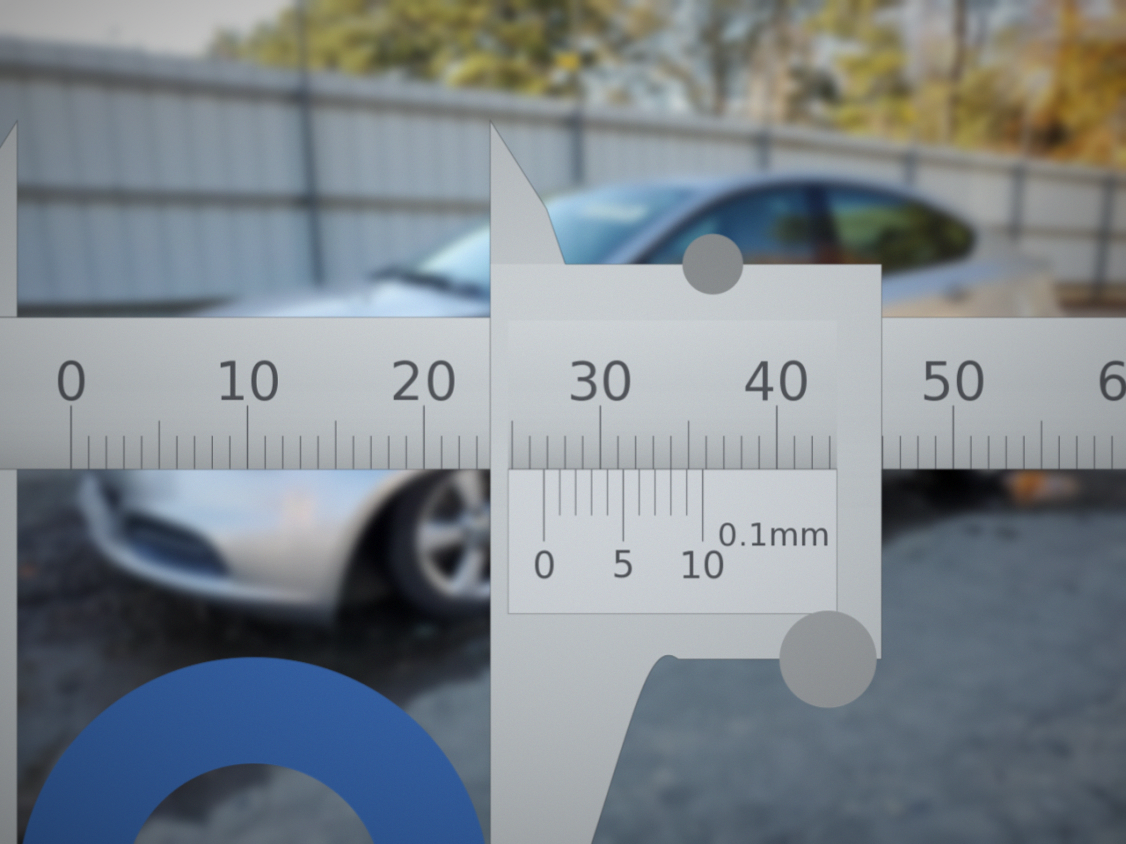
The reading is 26.8 (mm)
